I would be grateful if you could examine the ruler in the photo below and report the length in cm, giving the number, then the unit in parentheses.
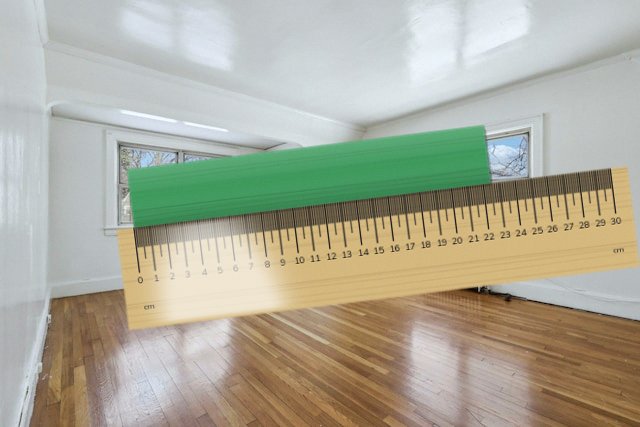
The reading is 22.5 (cm)
